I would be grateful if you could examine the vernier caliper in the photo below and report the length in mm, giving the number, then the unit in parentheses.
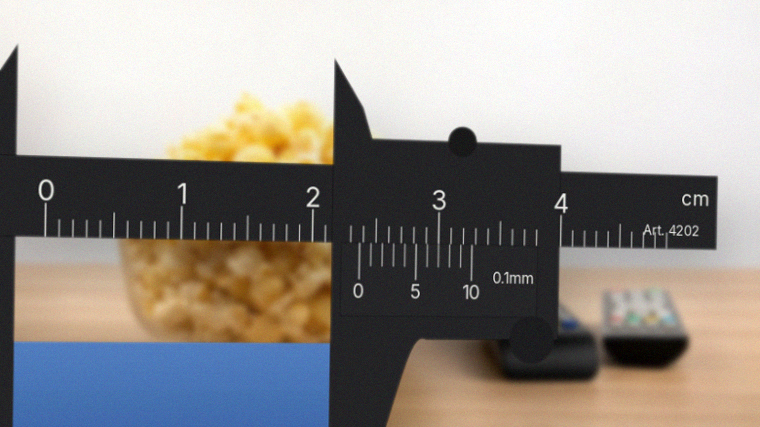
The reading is 23.7 (mm)
